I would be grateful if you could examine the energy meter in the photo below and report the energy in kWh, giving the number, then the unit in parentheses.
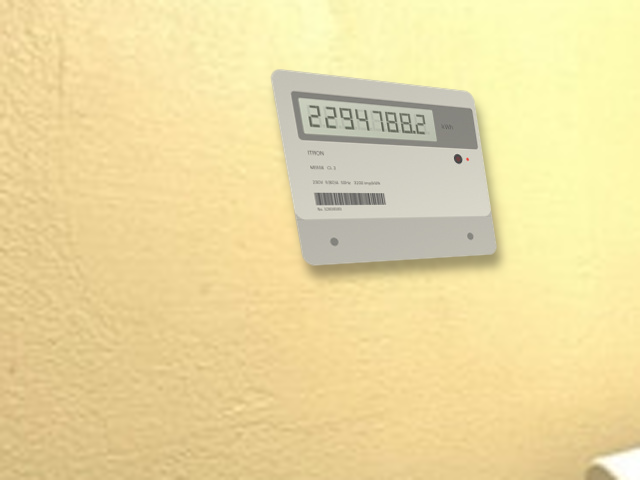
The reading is 2294788.2 (kWh)
